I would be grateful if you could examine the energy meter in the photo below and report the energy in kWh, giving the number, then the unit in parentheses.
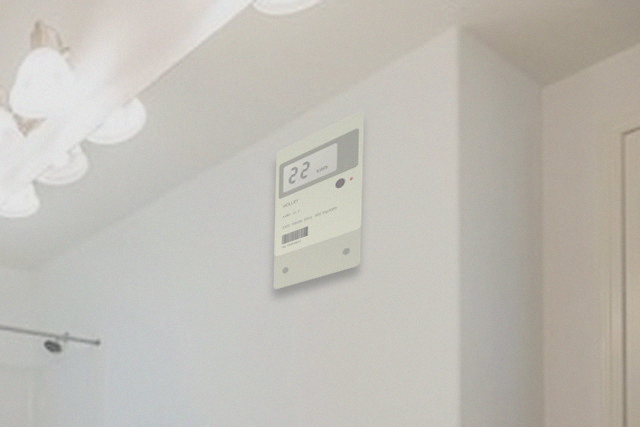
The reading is 22 (kWh)
